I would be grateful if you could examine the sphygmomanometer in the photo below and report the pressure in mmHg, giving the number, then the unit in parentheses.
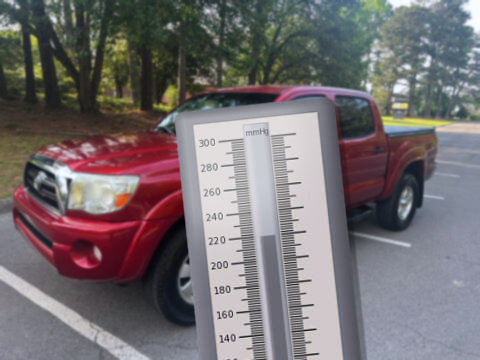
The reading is 220 (mmHg)
